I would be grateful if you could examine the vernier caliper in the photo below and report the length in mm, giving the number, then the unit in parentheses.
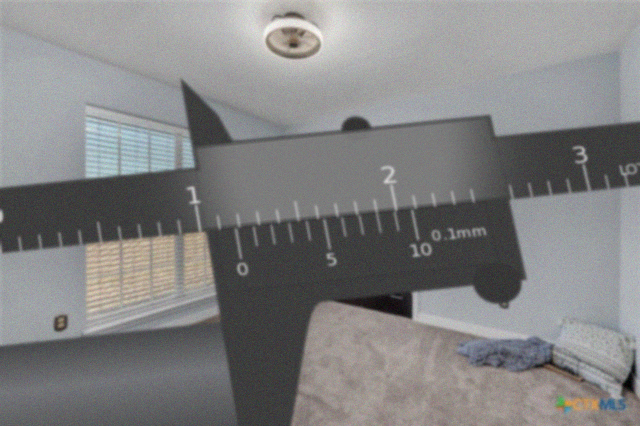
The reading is 11.8 (mm)
